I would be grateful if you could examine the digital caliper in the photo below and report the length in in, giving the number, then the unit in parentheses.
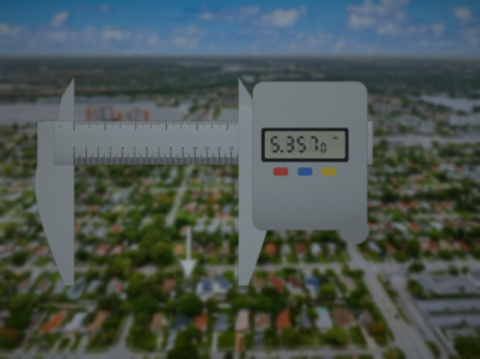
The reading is 5.3570 (in)
